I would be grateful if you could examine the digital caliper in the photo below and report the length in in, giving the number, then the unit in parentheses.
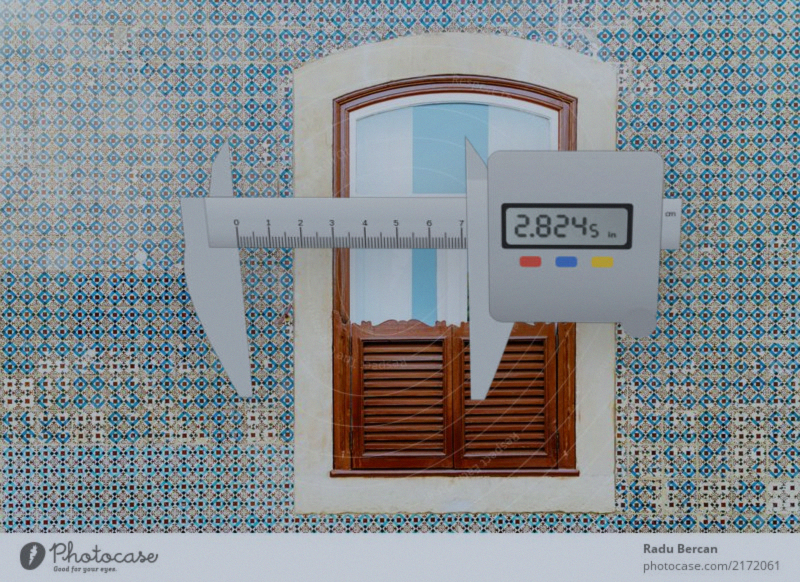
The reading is 2.8245 (in)
